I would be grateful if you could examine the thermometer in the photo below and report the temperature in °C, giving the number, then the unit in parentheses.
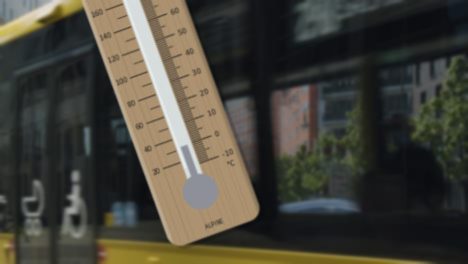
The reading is 0 (°C)
